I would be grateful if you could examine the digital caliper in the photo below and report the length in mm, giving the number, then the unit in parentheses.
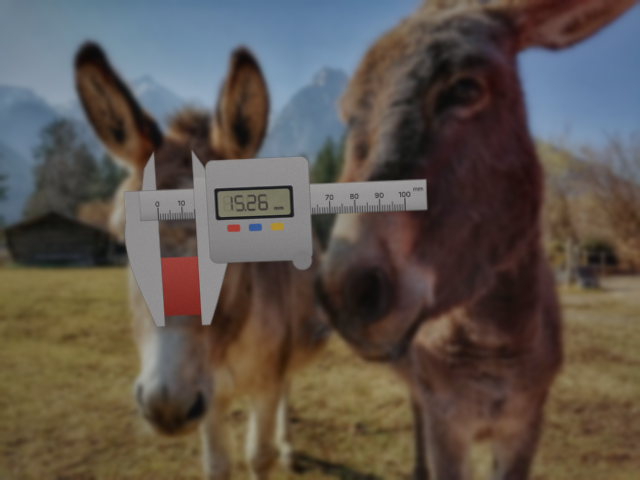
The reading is 15.26 (mm)
